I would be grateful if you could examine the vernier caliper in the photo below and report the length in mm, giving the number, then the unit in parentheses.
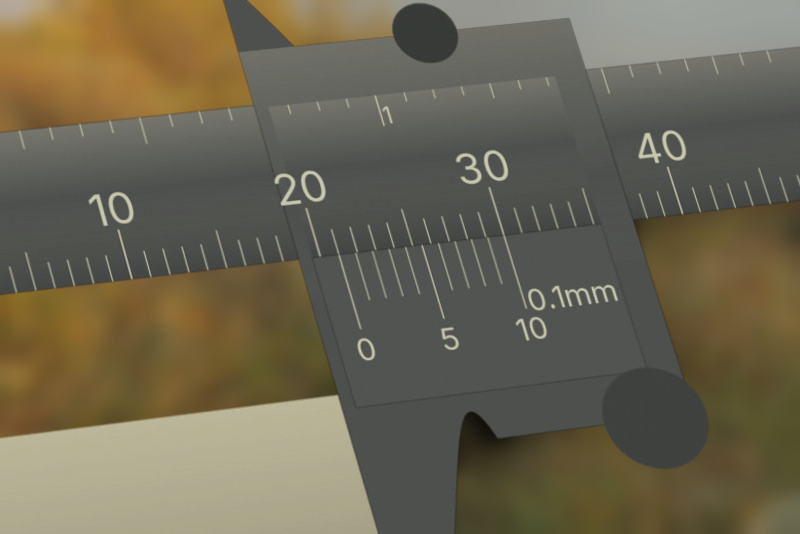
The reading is 21.0 (mm)
